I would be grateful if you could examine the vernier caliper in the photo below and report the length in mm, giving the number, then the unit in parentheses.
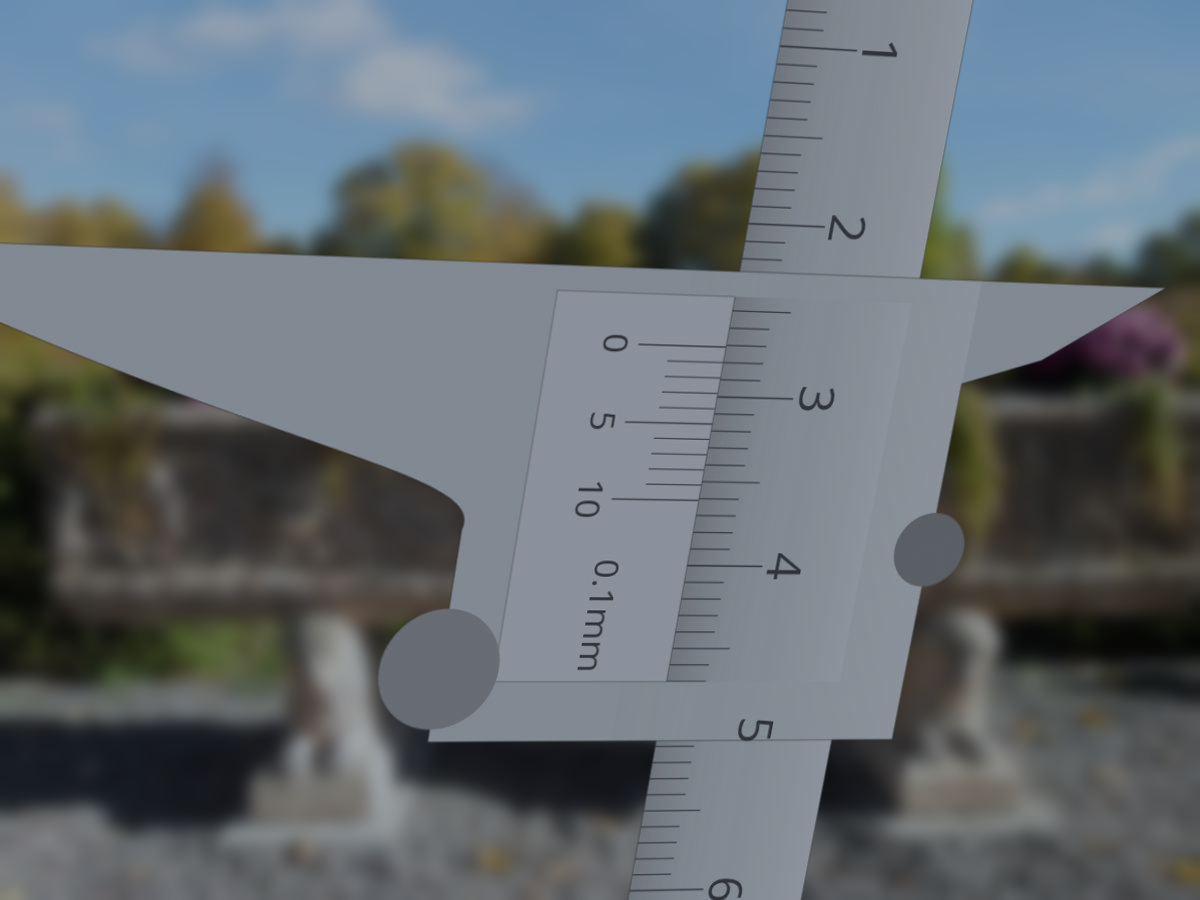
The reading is 27.1 (mm)
